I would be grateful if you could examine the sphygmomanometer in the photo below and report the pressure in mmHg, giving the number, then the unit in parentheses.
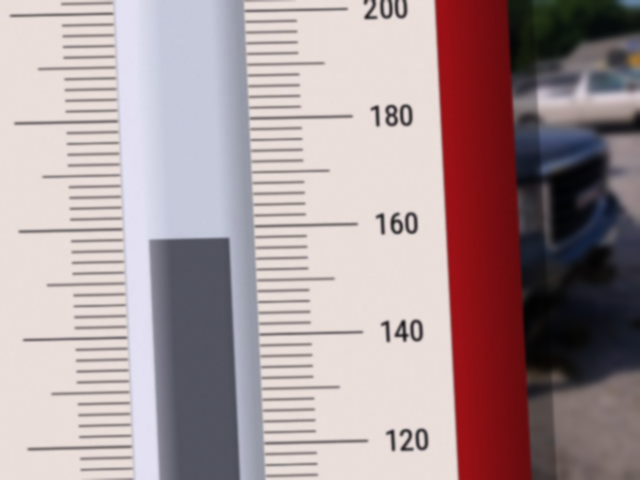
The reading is 158 (mmHg)
